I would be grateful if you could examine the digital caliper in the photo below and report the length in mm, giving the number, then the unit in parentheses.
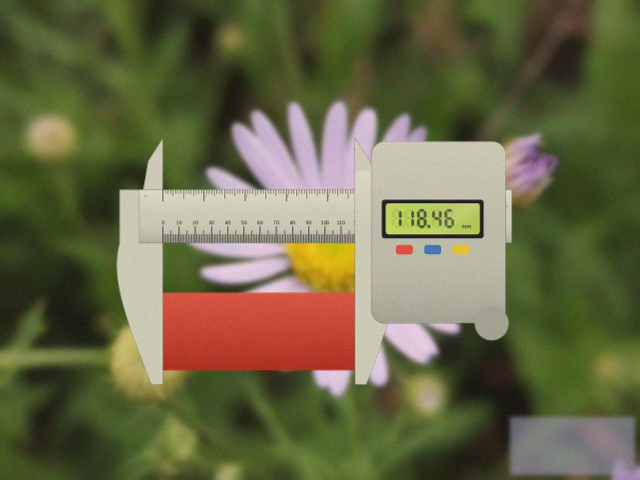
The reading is 118.46 (mm)
